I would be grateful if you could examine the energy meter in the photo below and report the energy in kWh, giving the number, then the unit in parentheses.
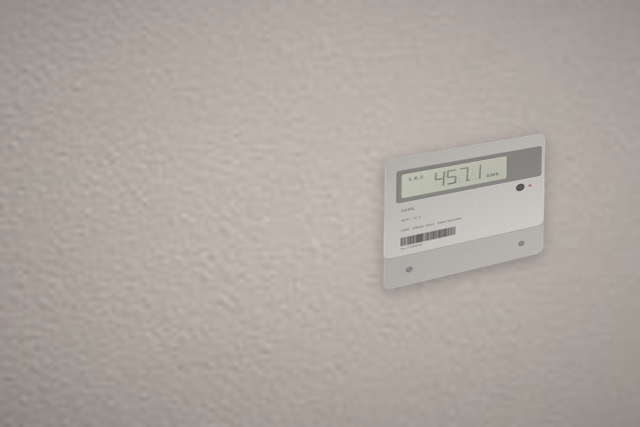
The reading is 457.1 (kWh)
